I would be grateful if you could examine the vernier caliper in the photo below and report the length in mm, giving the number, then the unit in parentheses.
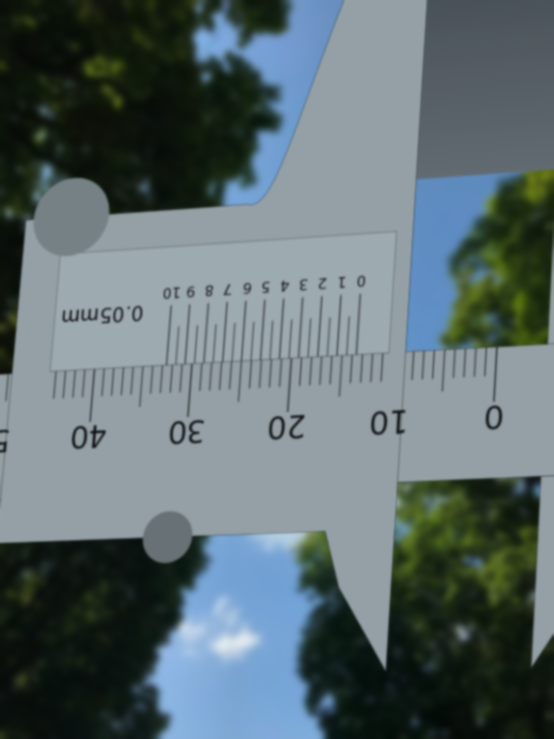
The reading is 13.6 (mm)
